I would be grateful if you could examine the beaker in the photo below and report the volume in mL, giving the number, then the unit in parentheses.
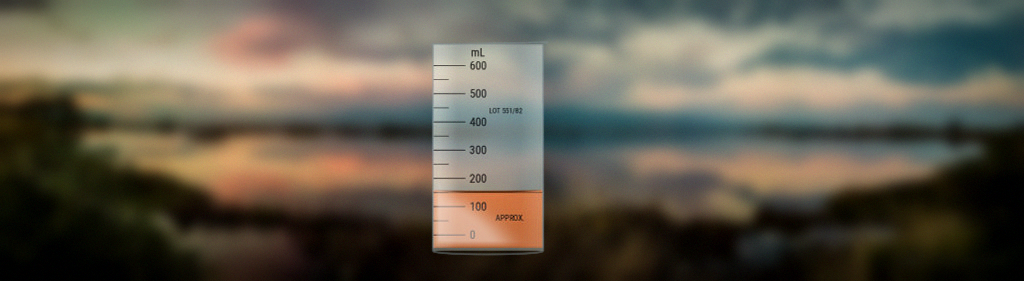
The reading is 150 (mL)
